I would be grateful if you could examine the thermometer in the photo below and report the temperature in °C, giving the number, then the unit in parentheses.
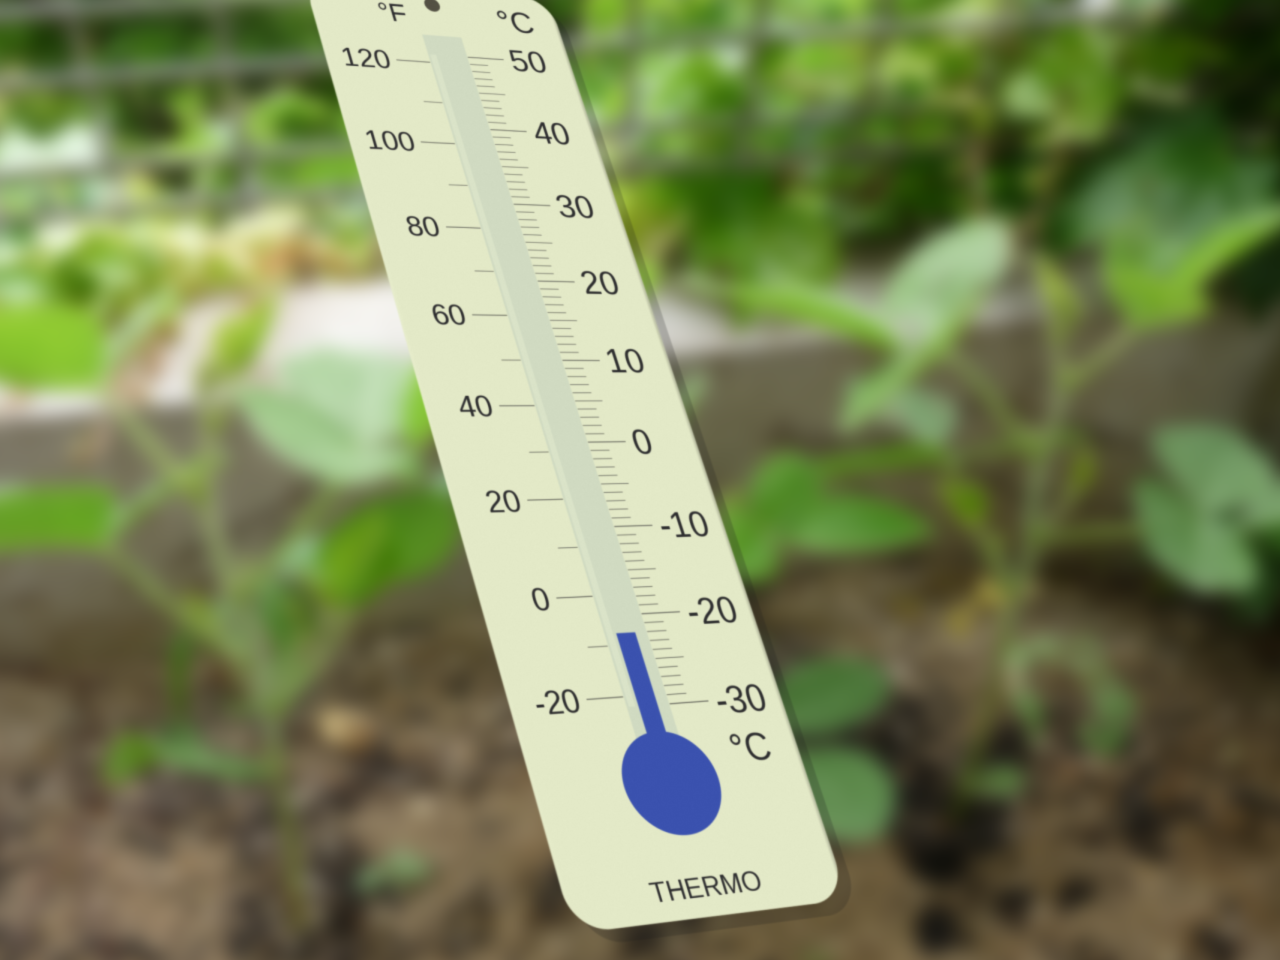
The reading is -22 (°C)
